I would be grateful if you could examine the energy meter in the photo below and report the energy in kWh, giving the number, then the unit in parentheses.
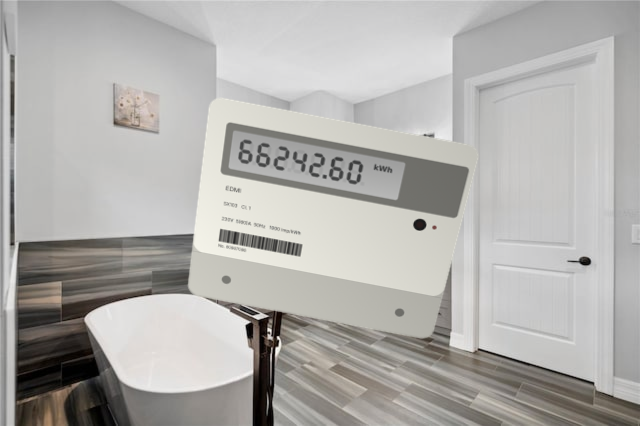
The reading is 66242.60 (kWh)
